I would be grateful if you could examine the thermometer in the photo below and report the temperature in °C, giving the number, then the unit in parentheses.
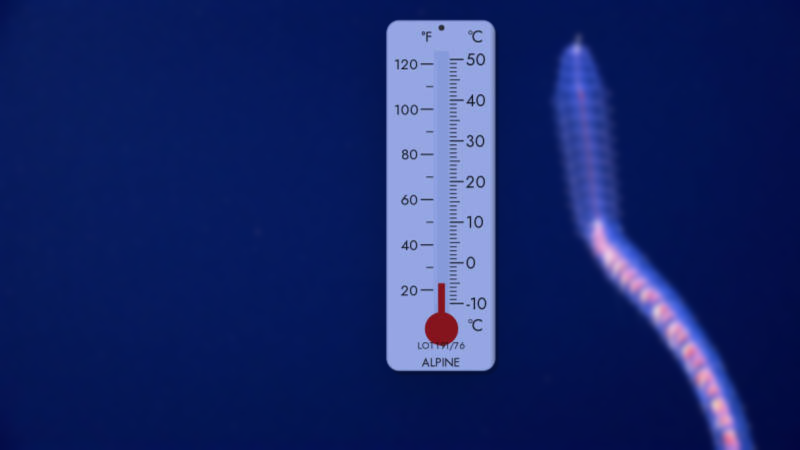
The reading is -5 (°C)
